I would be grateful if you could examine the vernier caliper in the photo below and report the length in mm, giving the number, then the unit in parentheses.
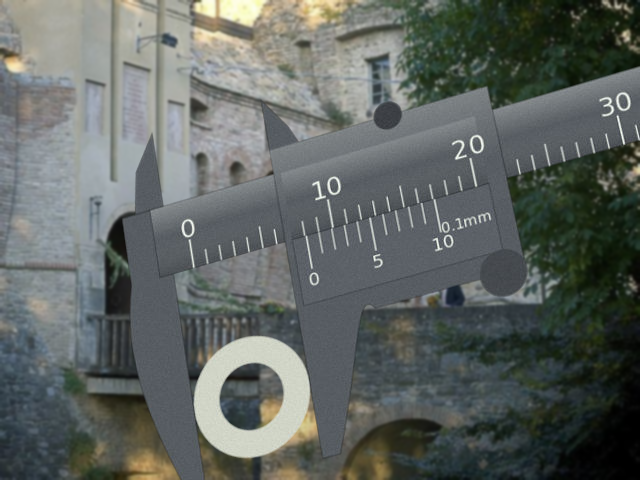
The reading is 8.1 (mm)
